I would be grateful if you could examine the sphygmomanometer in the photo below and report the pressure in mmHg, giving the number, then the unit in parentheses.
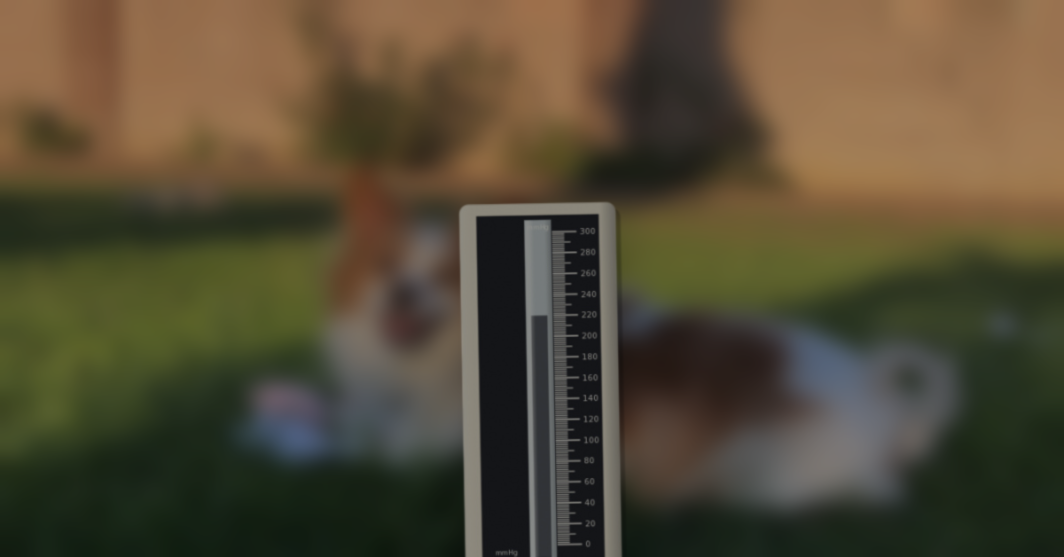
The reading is 220 (mmHg)
